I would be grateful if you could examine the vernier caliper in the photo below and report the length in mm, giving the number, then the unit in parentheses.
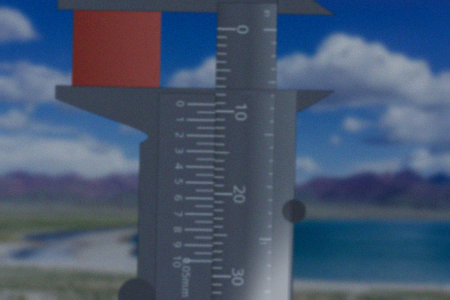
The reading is 9.2 (mm)
